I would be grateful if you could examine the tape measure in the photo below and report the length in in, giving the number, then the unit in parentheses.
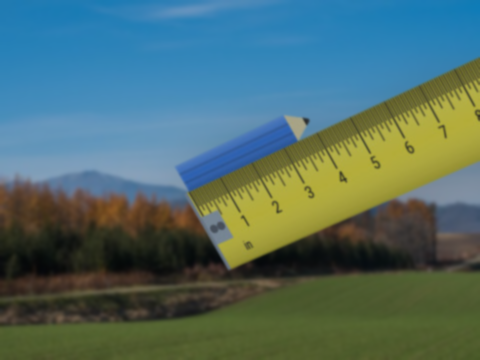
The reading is 4 (in)
